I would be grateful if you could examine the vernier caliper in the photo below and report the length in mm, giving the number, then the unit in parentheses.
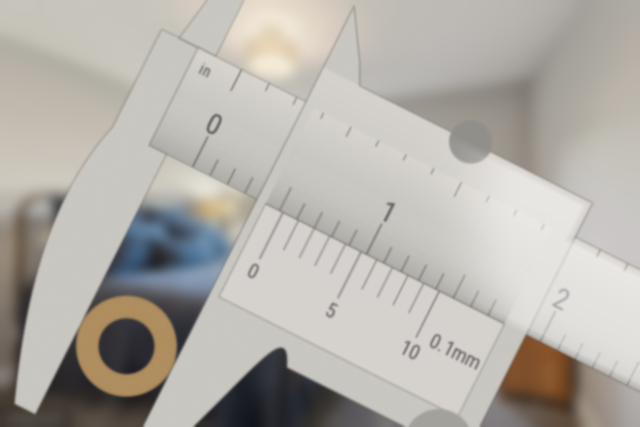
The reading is 5.2 (mm)
